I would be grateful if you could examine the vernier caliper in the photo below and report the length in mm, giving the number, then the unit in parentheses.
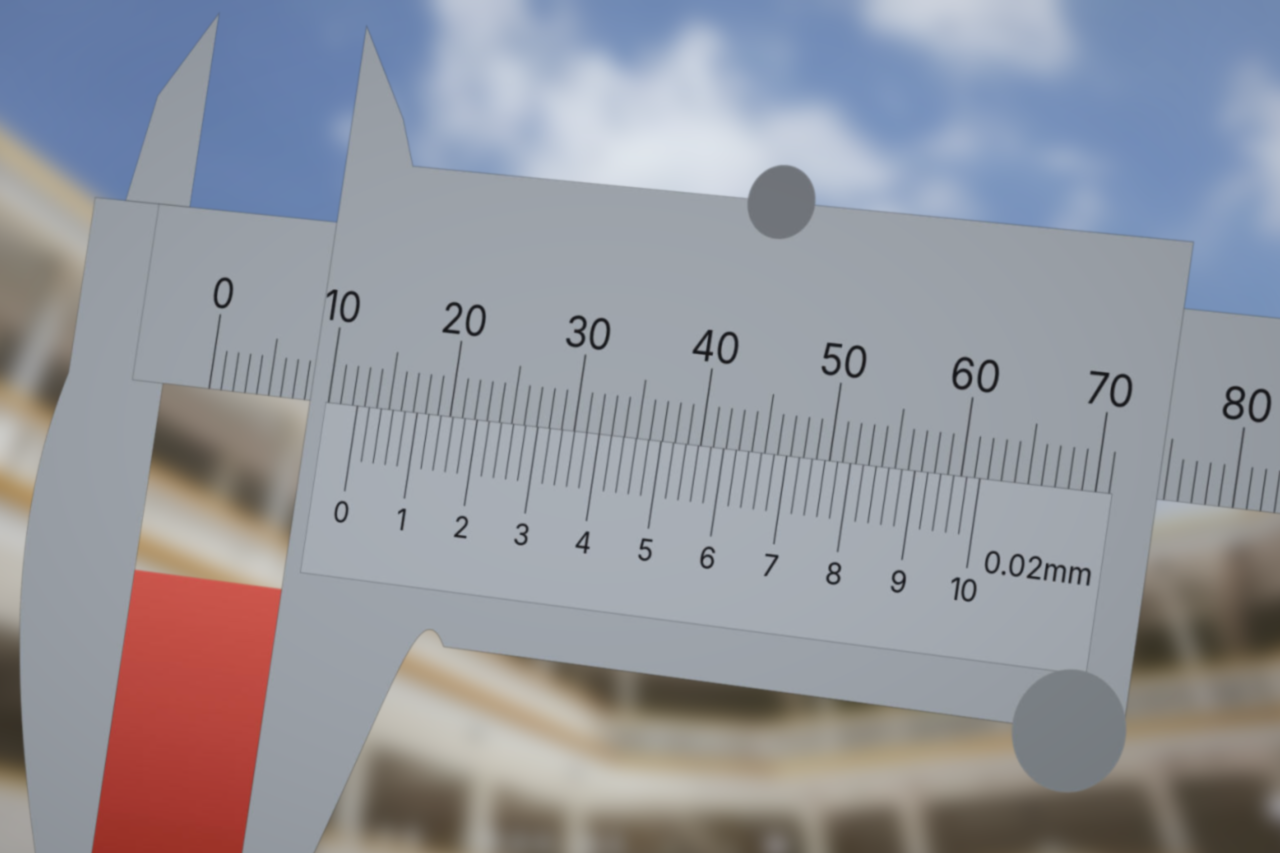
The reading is 12.4 (mm)
